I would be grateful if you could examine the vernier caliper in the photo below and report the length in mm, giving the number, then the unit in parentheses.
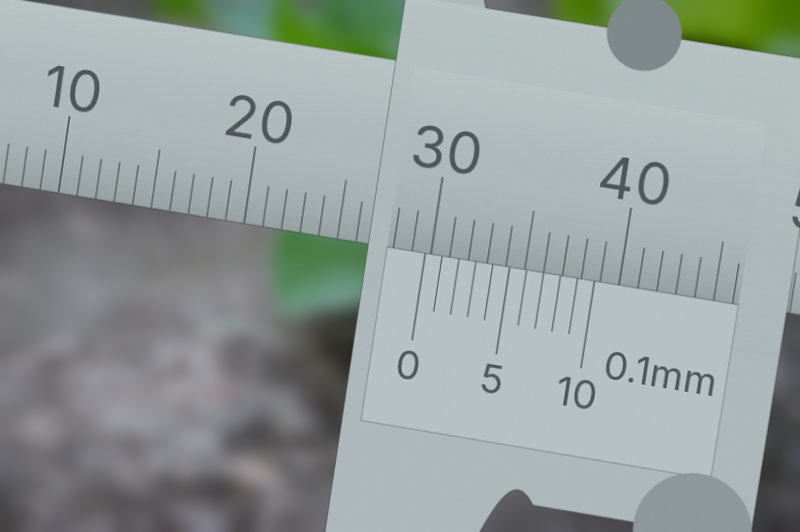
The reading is 29.7 (mm)
